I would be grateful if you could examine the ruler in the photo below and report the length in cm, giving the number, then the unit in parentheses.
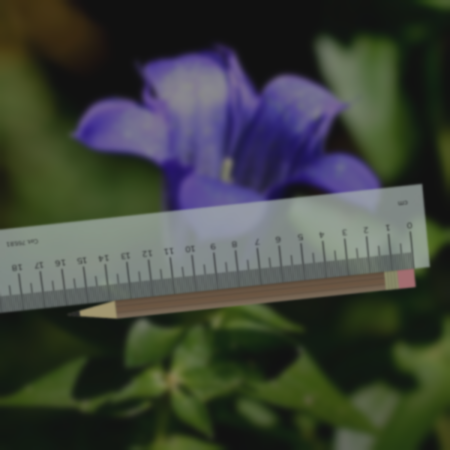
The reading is 16 (cm)
